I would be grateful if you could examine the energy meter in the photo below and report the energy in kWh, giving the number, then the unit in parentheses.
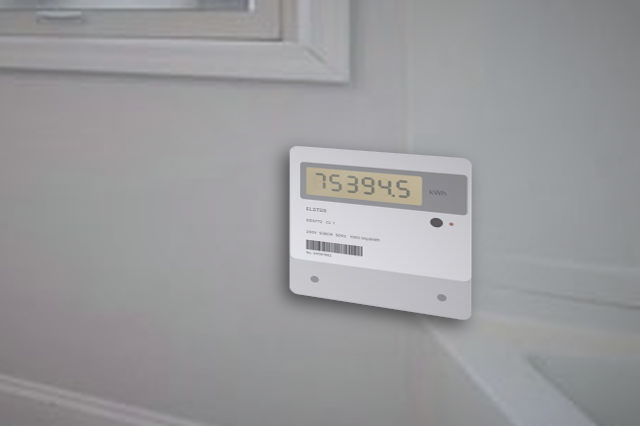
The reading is 75394.5 (kWh)
